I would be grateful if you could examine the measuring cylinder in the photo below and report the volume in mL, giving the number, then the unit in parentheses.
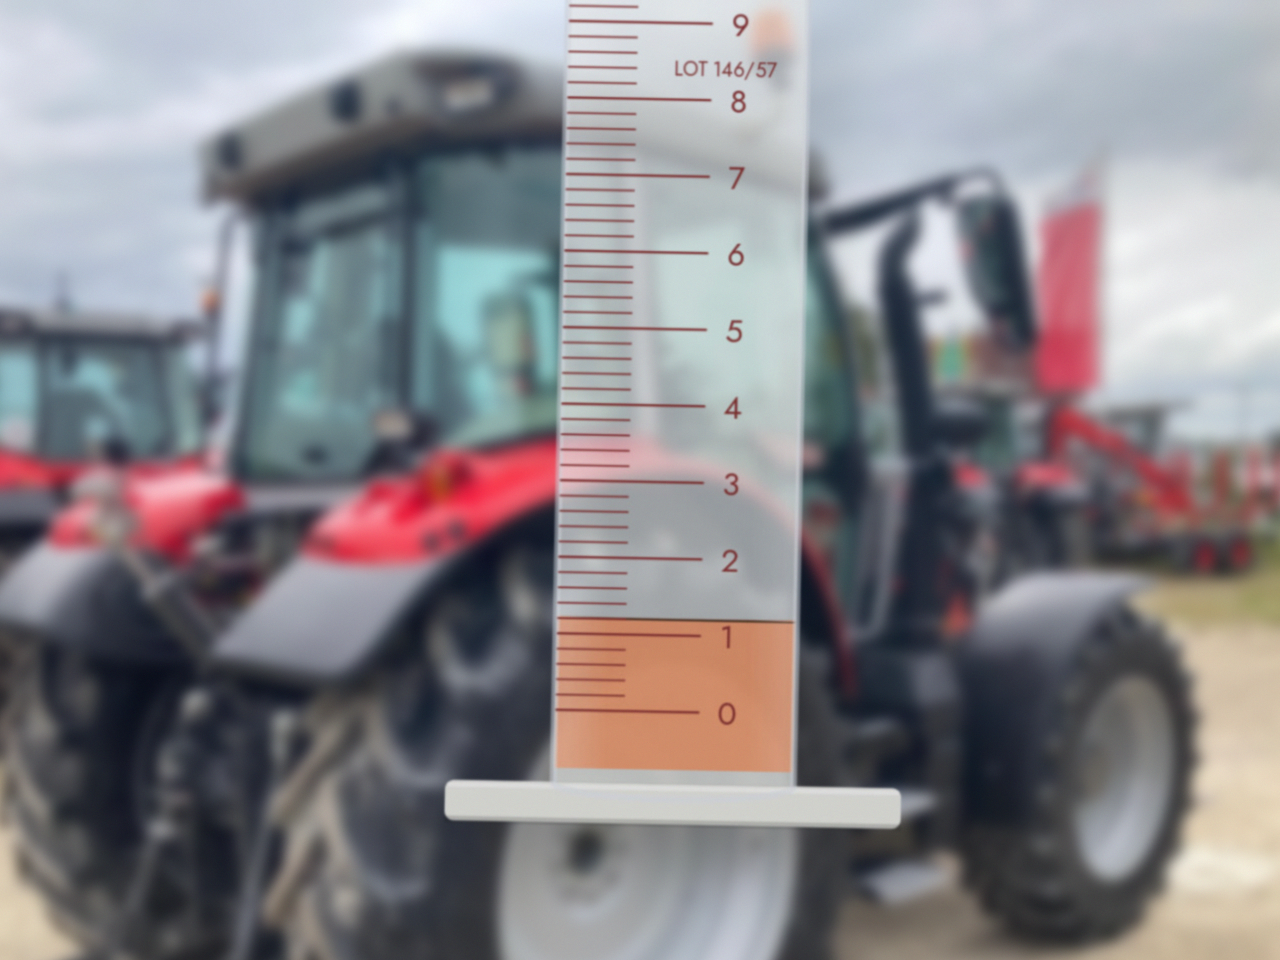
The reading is 1.2 (mL)
